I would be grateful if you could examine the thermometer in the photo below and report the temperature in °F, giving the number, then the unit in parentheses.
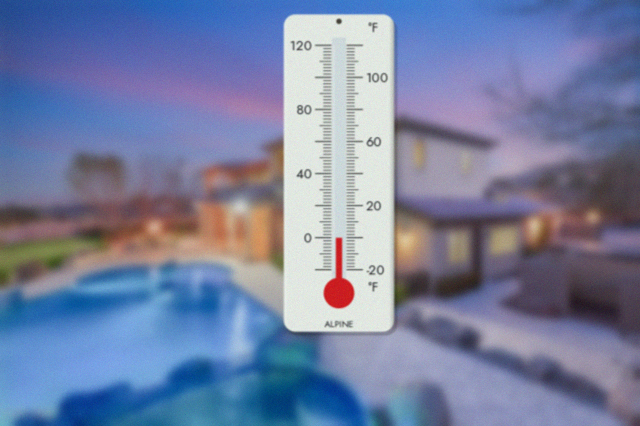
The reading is 0 (°F)
